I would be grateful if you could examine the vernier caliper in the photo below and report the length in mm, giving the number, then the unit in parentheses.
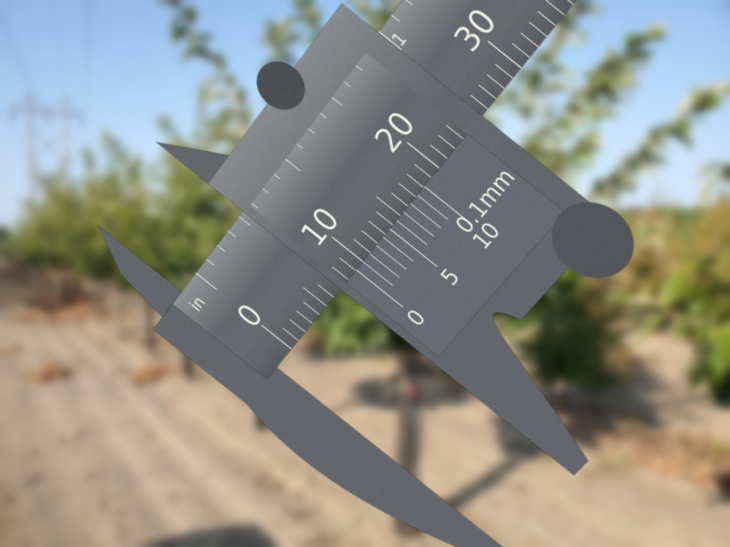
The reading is 9.1 (mm)
